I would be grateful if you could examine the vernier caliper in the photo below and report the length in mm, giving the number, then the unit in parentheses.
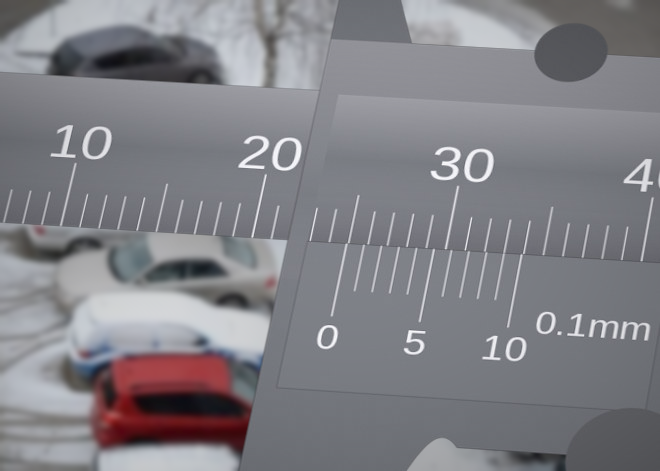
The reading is 24.9 (mm)
